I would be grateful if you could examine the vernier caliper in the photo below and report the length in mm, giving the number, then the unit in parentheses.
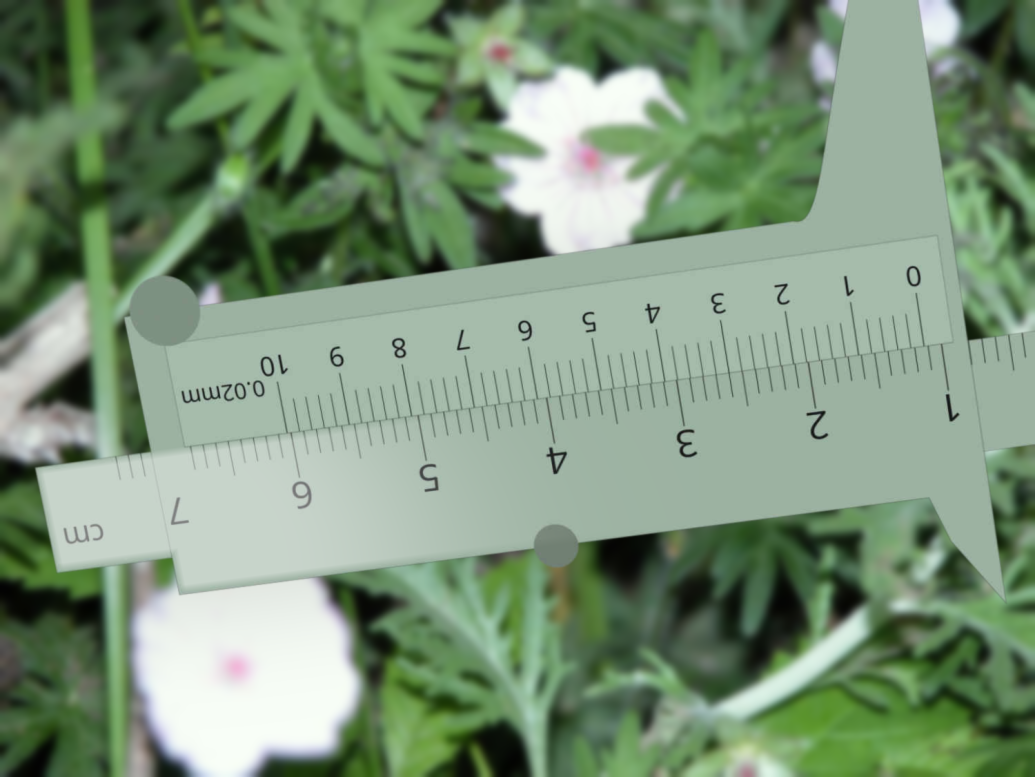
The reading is 11.3 (mm)
